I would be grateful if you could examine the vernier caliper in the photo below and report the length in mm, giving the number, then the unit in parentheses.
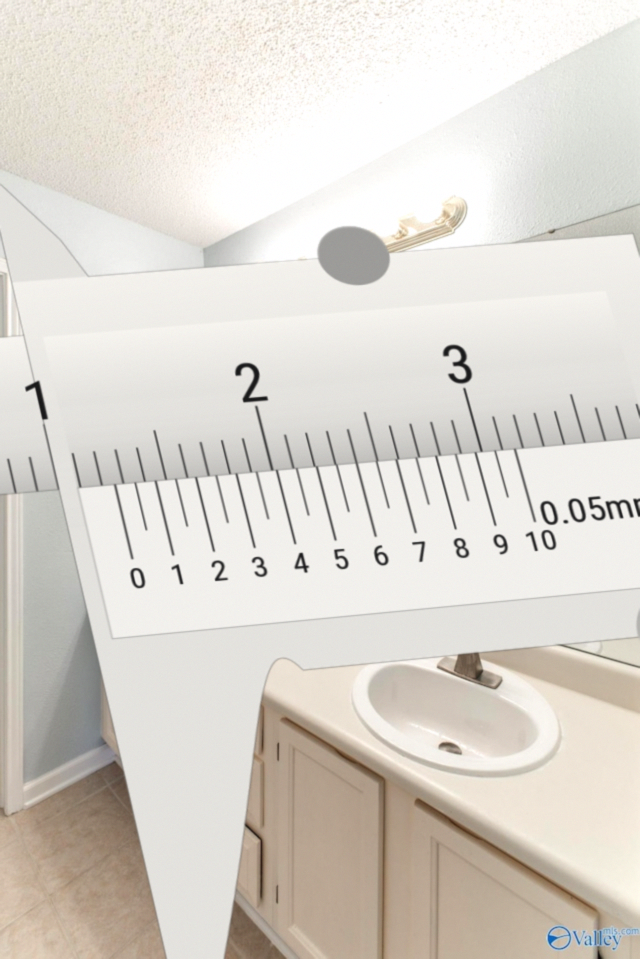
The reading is 12.6 (mm)
